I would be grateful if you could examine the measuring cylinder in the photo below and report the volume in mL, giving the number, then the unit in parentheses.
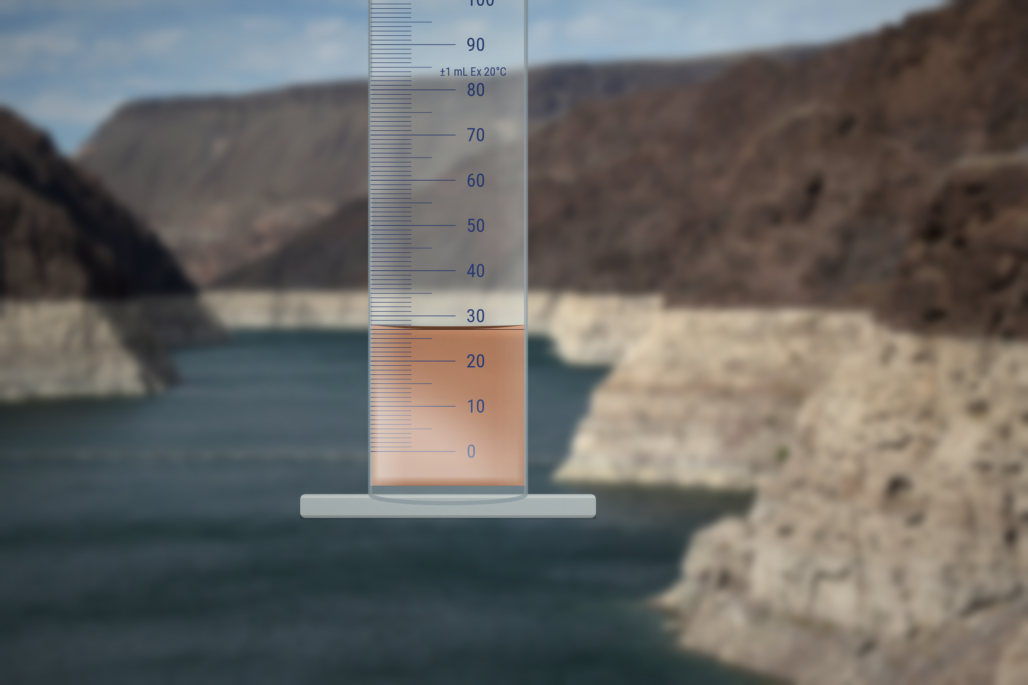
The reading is 27 (mL)
